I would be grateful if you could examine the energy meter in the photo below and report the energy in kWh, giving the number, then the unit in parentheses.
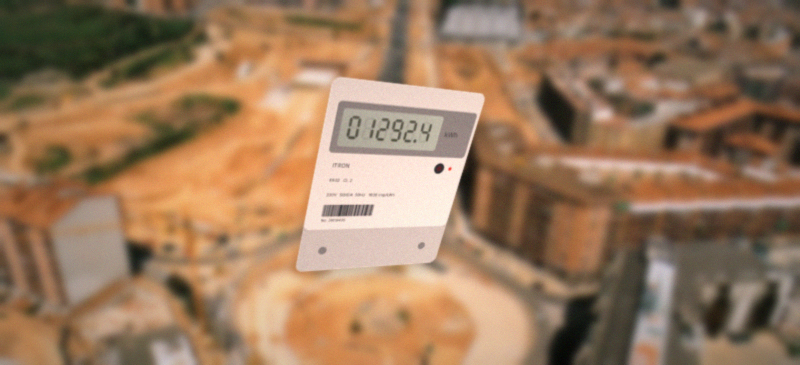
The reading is 1292.4 (kWh)
